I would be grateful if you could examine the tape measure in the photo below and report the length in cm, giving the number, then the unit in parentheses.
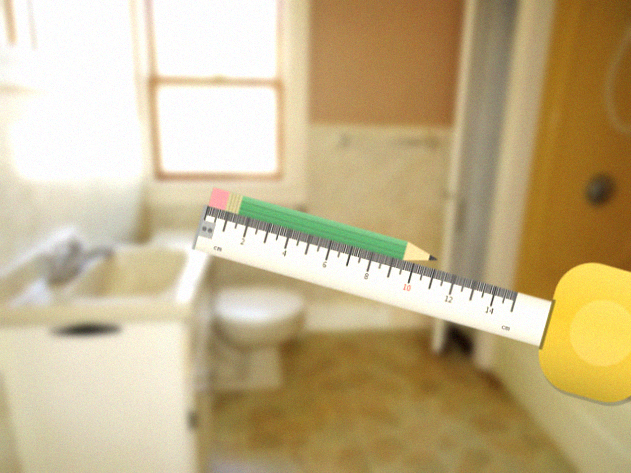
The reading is 11 (cm)
